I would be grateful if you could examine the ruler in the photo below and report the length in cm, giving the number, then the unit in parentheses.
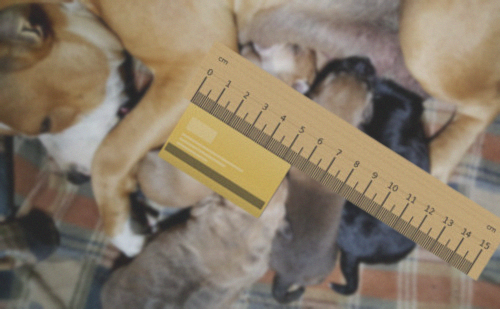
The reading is 5.5 (cm)
